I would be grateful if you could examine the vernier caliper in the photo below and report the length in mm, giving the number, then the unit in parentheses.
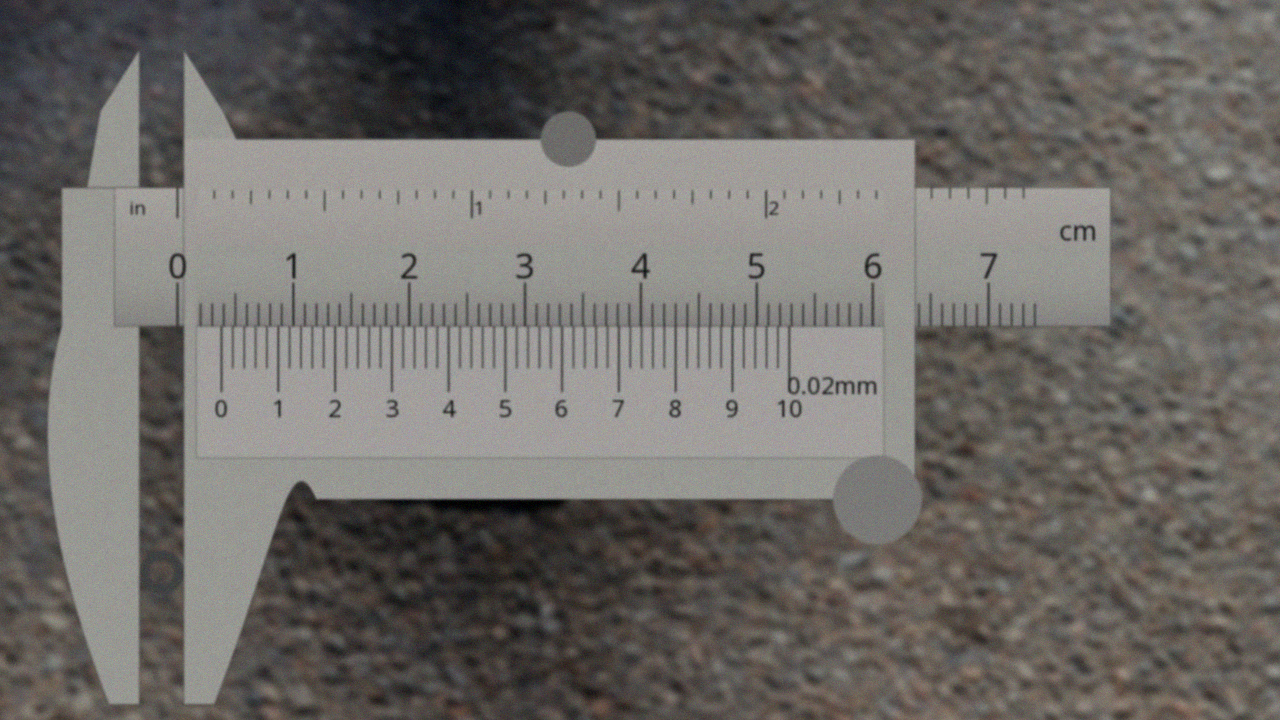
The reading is 3.8 (mm)
